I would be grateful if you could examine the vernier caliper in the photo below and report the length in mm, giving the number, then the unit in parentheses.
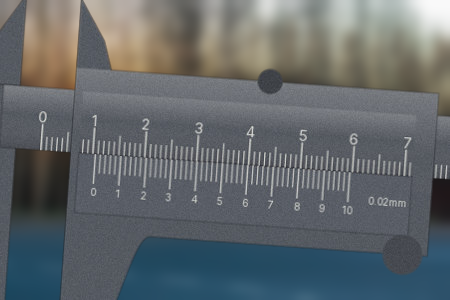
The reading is 10.5 (mm)
